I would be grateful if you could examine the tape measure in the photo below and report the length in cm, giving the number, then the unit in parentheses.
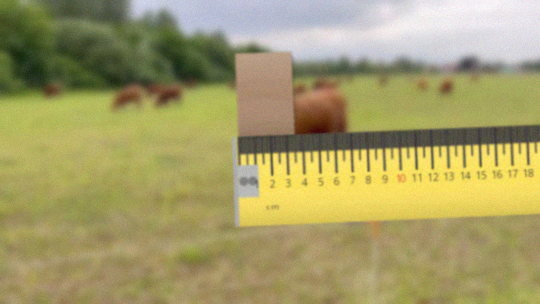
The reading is 3.5 (cm)
